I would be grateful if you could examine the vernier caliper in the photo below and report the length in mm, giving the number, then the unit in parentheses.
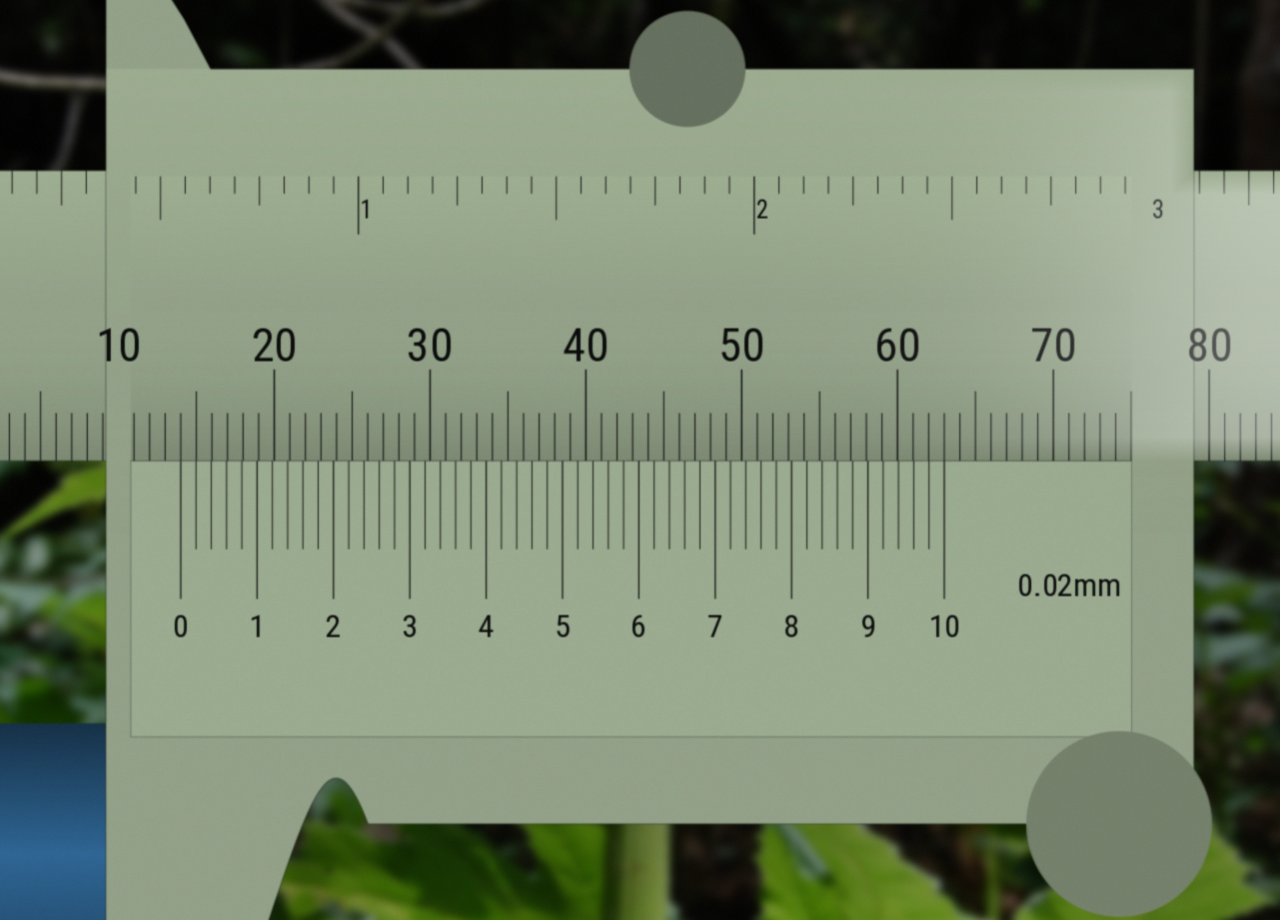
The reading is 14.0 (mm)
